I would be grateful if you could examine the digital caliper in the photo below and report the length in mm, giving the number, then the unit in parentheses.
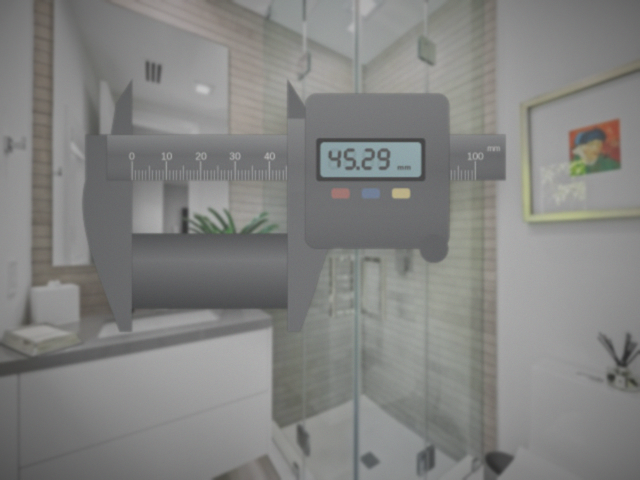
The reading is 45.29 (mm)
